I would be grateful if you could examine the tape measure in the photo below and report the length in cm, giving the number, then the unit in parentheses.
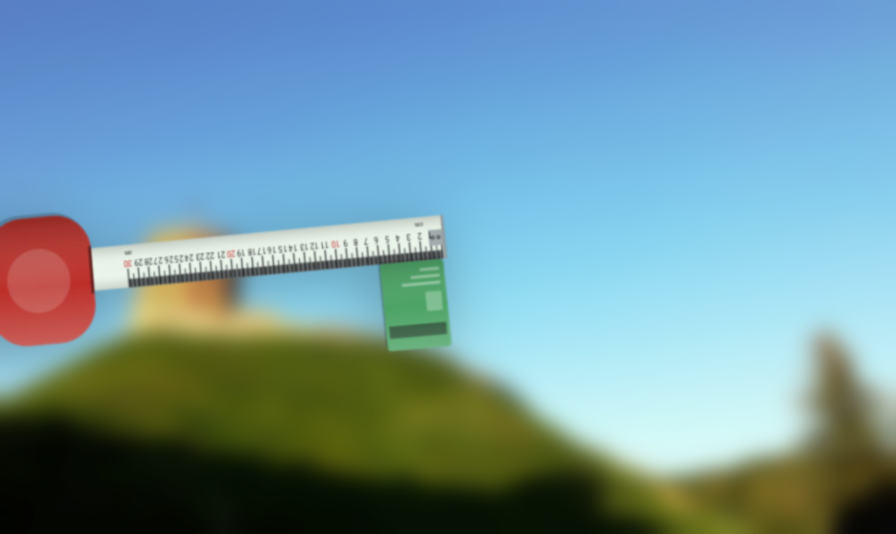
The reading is 6 (cm)
